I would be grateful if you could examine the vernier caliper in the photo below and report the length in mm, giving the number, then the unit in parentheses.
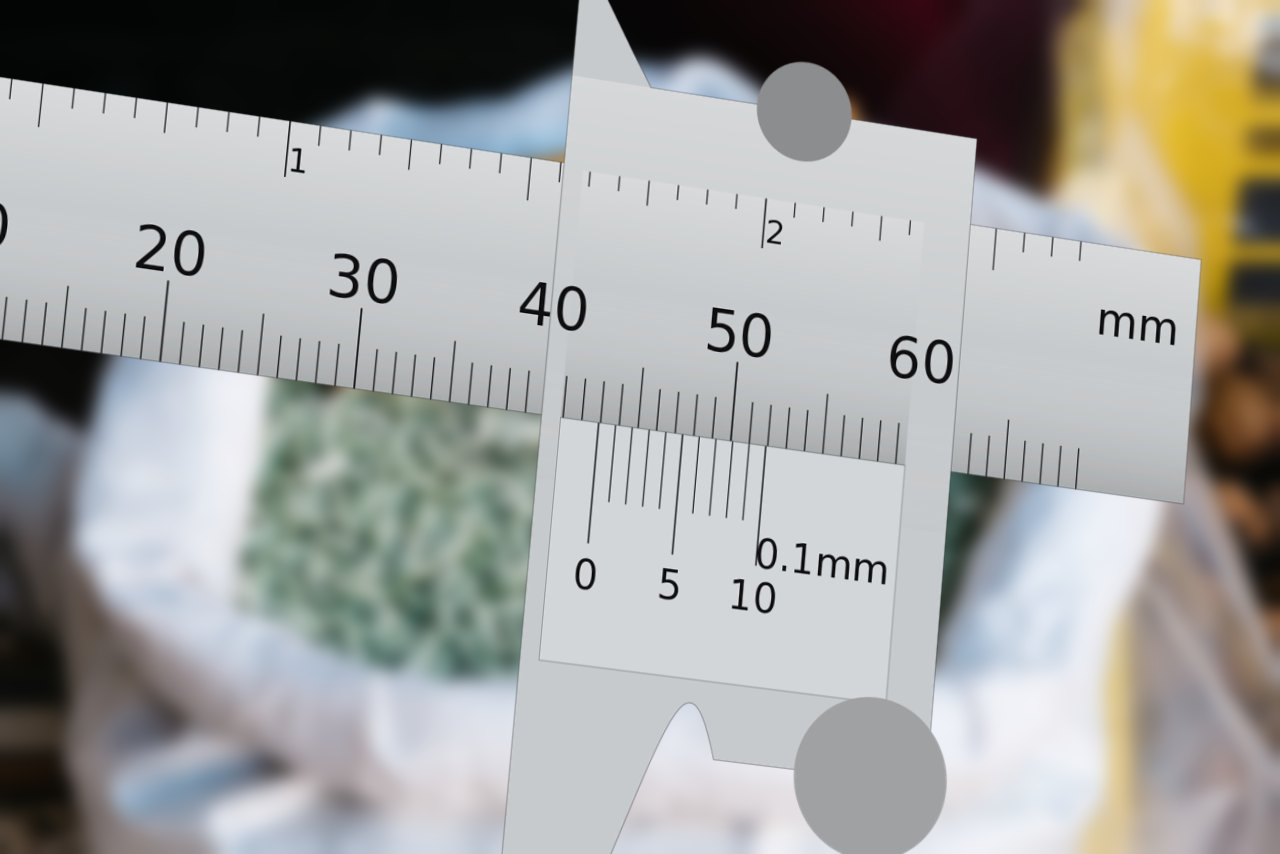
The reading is 42.9 (mm)
